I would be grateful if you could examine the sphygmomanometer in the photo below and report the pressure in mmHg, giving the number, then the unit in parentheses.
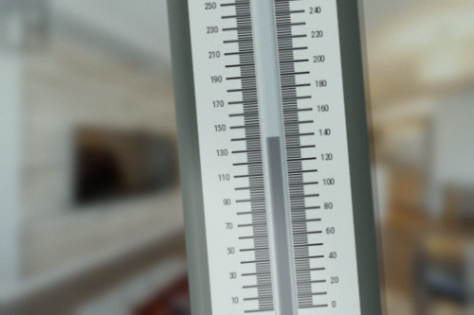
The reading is 140 (mmHg)
